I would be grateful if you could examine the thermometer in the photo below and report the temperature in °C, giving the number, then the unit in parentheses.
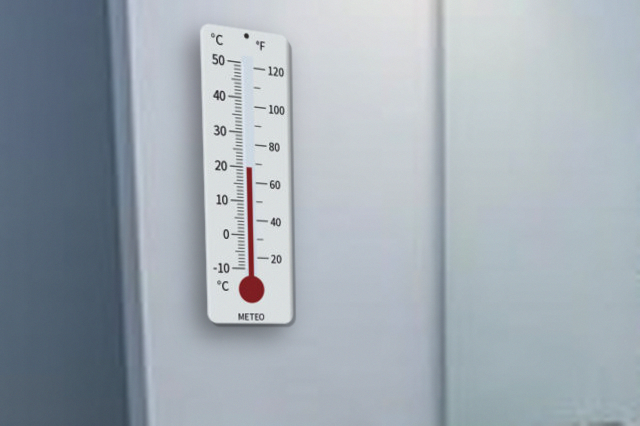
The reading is 20 (°C)
